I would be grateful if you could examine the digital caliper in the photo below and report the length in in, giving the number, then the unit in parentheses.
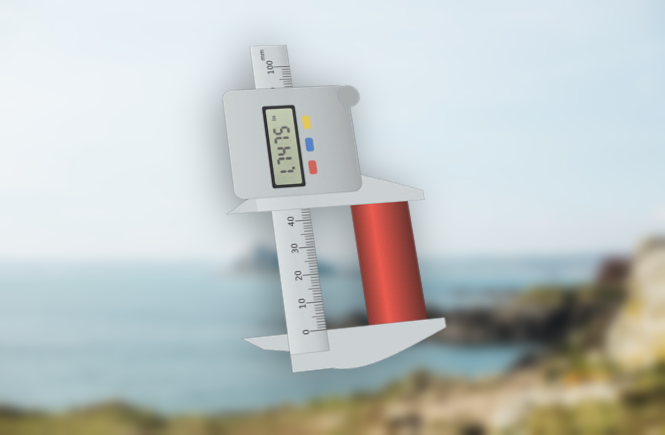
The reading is 1.7475 (in)
